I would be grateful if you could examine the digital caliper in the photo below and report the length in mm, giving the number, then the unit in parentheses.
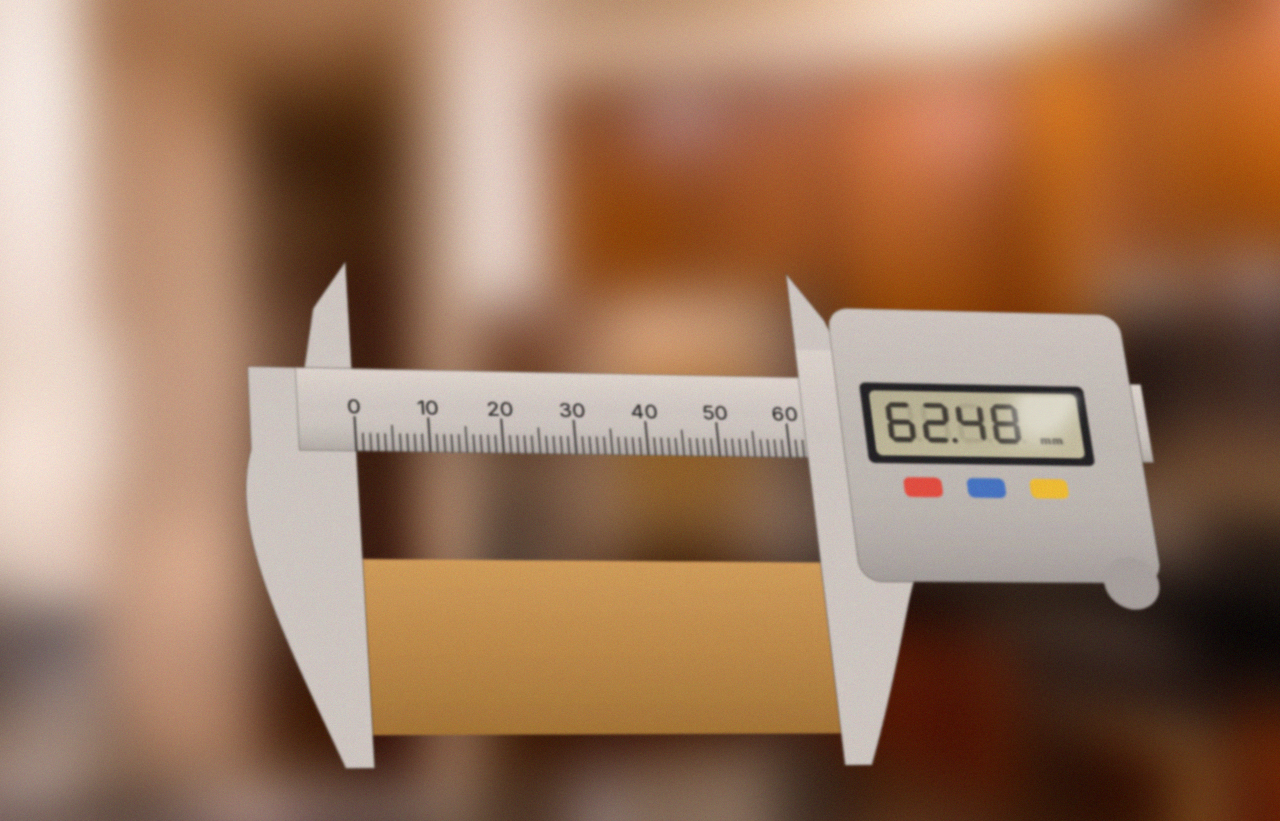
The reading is 62.48 (mm)
